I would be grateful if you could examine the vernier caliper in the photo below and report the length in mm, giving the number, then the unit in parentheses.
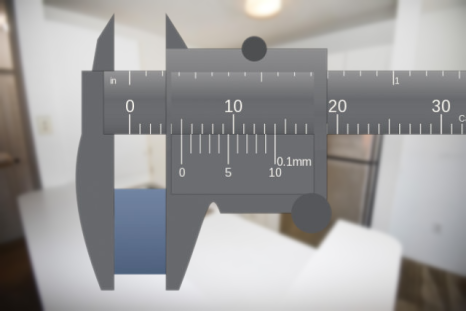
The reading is 5.0 (mm)
